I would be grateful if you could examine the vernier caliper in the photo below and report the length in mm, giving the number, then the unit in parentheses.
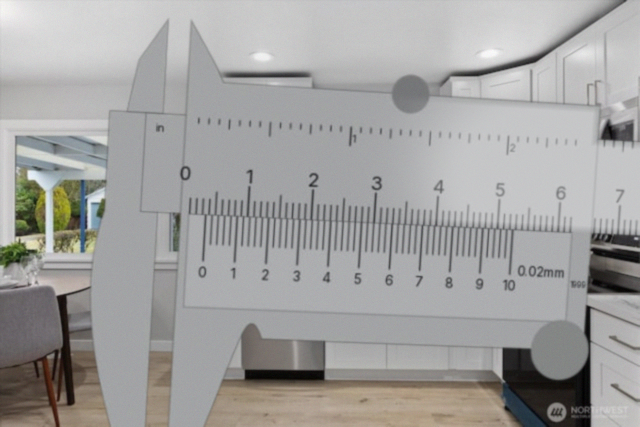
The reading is 3.5 (mm)
